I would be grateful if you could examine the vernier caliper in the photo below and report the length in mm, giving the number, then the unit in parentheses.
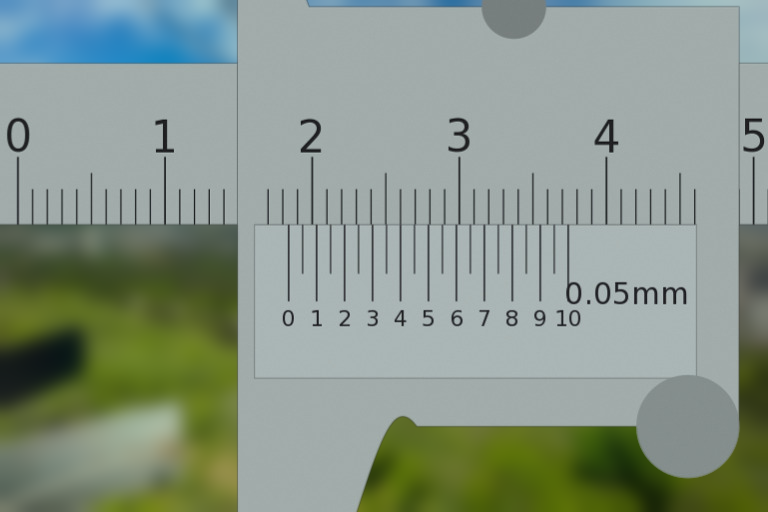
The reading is 18.4 (mm)
